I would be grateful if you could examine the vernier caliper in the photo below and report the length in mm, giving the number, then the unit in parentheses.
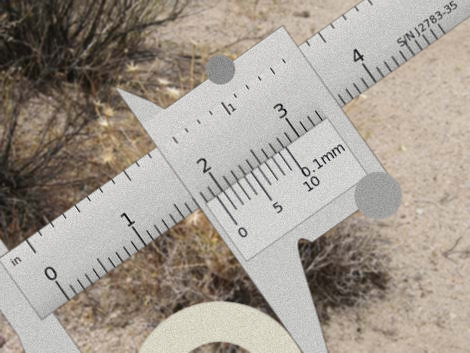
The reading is 19.2 (mm)
